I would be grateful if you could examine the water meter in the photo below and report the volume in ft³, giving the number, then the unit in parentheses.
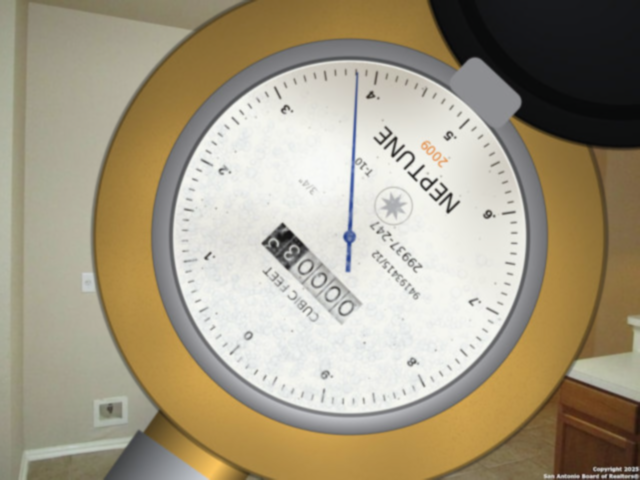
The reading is 33.38 (ft³)
